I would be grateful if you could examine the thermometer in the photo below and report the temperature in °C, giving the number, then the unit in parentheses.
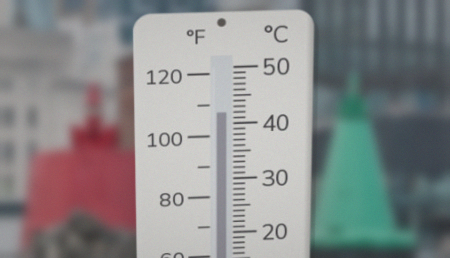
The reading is 42 (°C)
